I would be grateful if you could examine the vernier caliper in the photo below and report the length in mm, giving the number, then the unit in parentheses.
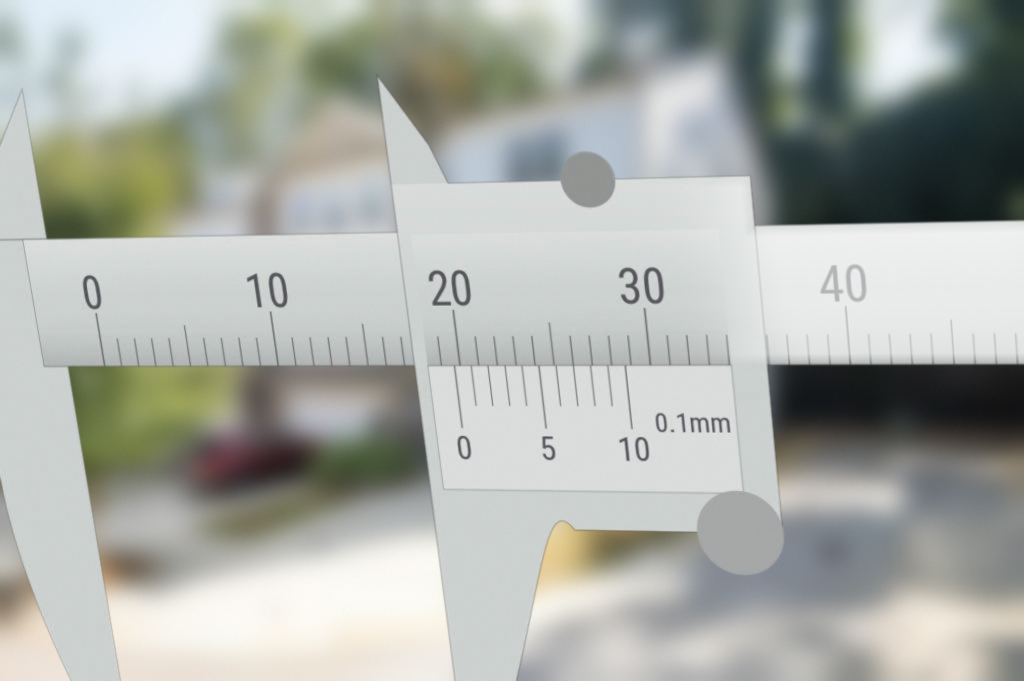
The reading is 19.7 (mm)
